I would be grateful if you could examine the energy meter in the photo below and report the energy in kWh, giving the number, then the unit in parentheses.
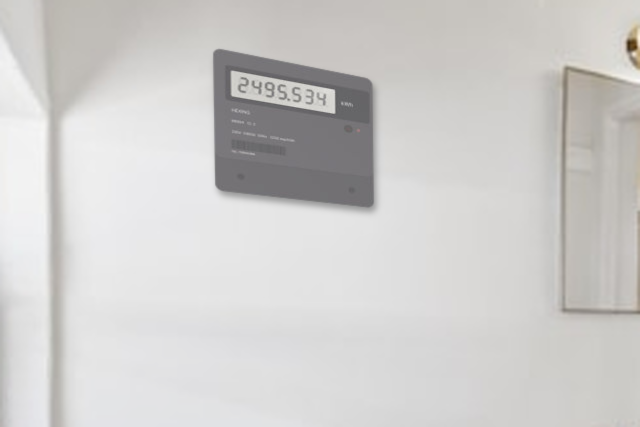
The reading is 2495.534 (kWh)
